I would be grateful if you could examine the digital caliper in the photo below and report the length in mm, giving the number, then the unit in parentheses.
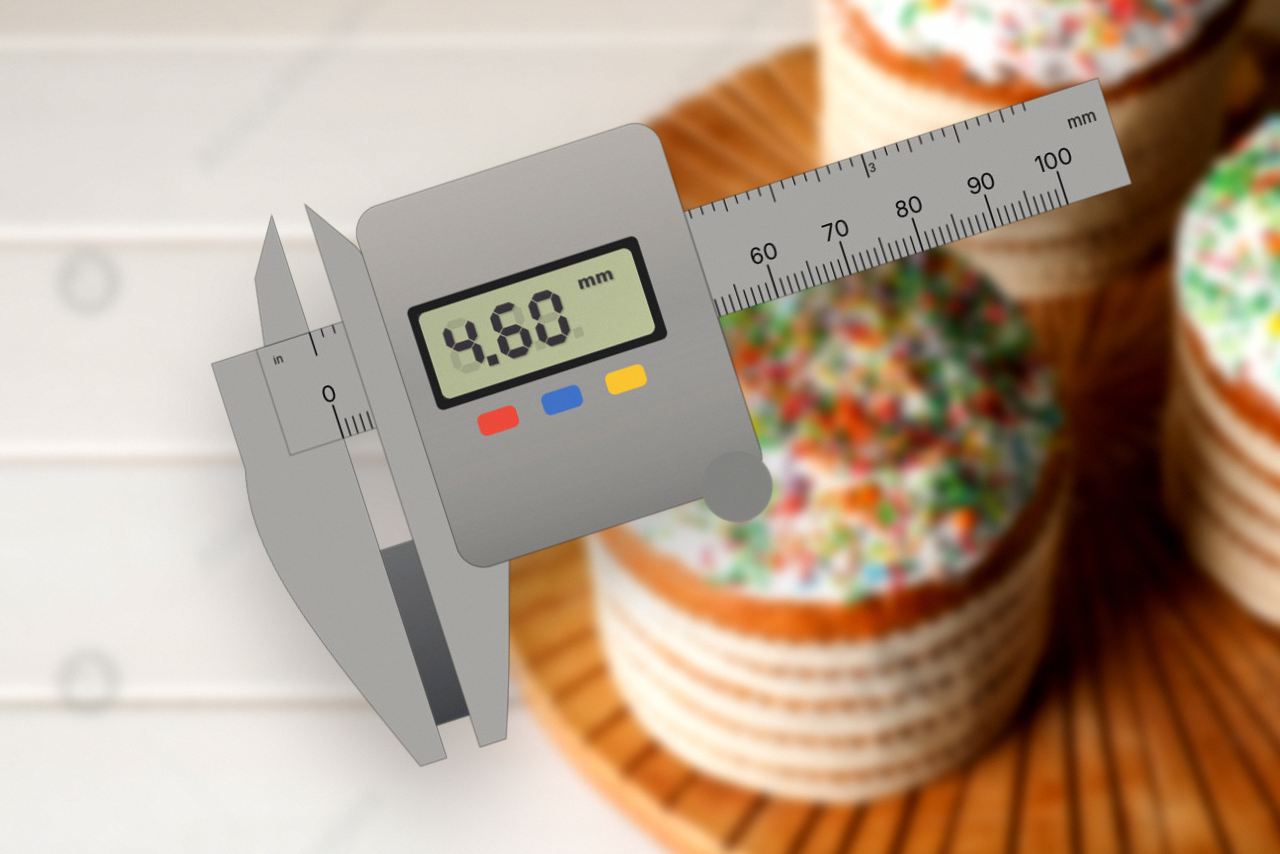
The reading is 4.60 (mm)
